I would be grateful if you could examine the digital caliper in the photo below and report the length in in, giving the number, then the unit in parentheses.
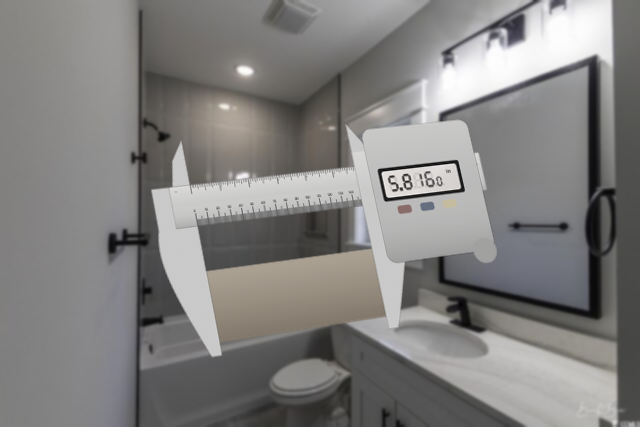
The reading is 5.8160 (in)
